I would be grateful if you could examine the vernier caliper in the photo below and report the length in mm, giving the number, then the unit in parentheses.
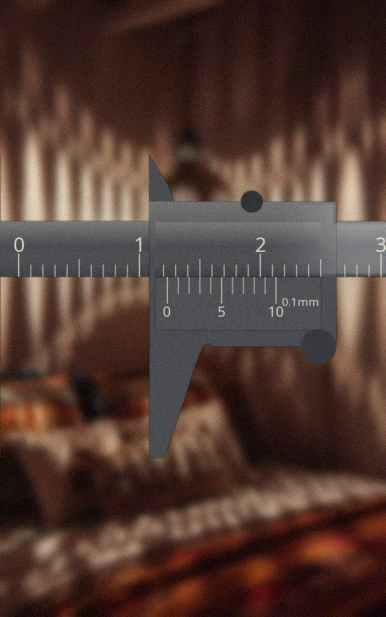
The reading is 12.3 (mm)
